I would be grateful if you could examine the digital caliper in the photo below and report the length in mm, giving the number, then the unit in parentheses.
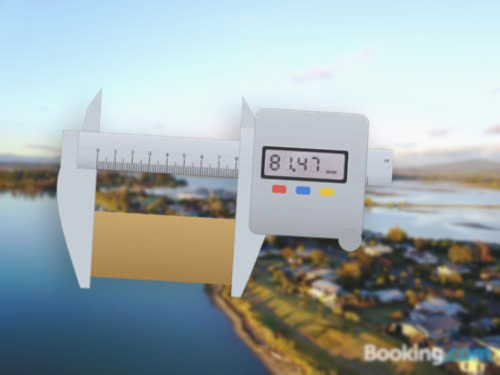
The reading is 81.47 (mm)
